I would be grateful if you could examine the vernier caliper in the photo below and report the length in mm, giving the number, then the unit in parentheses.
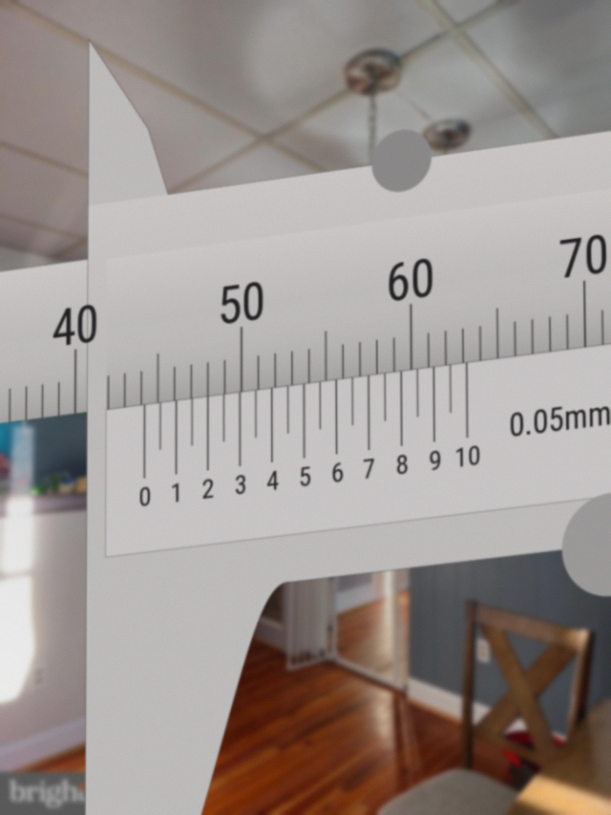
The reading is 44.2 (mm)
